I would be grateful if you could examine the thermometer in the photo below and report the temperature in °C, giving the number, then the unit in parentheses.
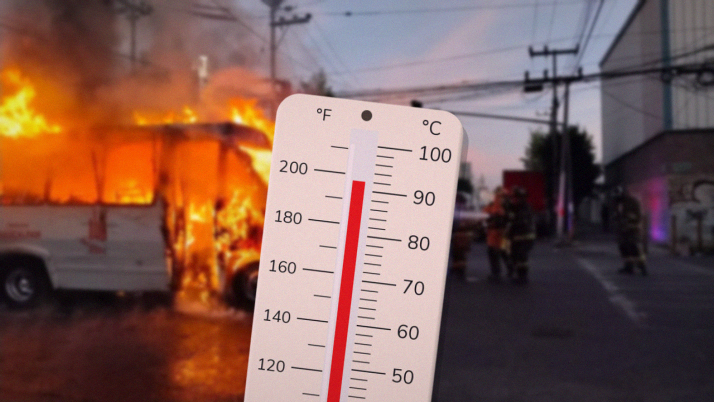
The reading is 92 (°C)
